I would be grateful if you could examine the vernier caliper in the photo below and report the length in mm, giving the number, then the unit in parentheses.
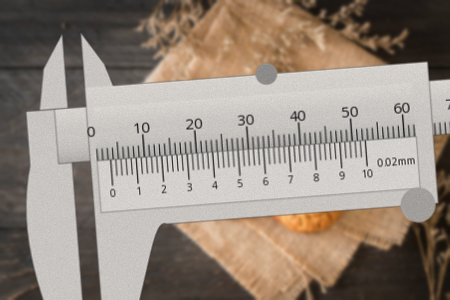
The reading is 3.5 (mm)
